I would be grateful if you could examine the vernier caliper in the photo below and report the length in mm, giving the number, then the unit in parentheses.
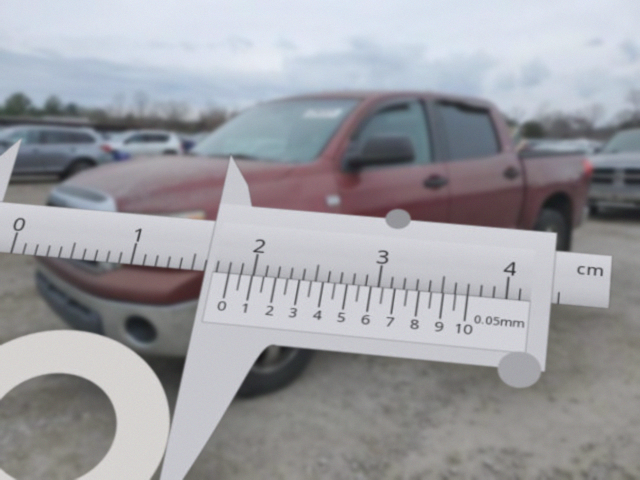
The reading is 18.0 (mm)
